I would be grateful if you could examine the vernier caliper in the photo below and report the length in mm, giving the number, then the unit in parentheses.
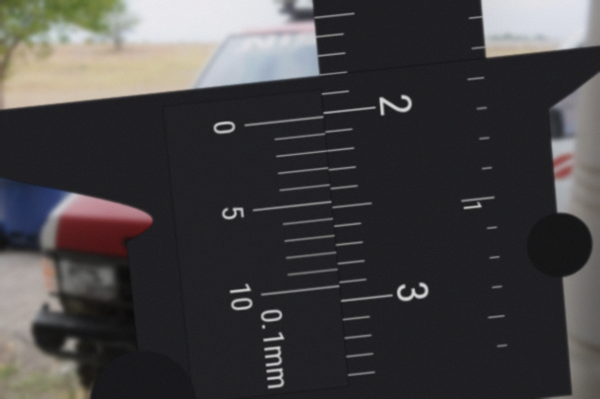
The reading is 20.2 (mm)
